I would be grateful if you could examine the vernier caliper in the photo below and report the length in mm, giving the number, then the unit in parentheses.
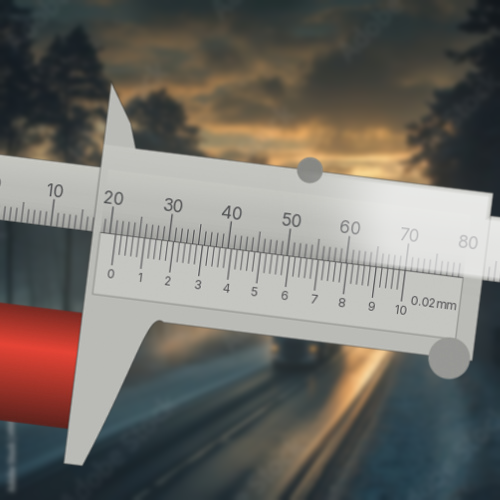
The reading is 21.0 (mm)
